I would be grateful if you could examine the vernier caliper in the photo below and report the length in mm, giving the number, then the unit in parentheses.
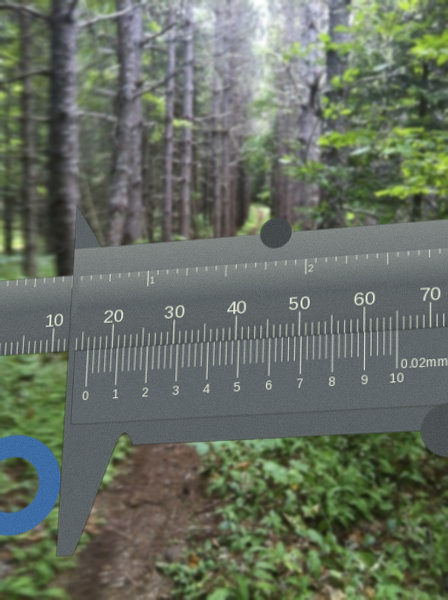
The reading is 16.0 (mm)
